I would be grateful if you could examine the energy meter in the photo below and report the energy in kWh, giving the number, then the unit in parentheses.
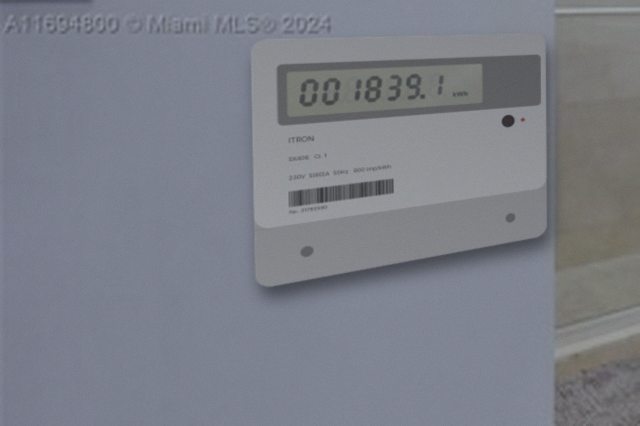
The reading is 1839.1 (kWh)
